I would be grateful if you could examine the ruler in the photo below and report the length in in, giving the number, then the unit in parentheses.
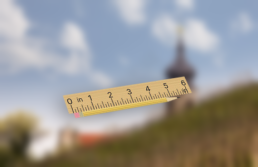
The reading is 5.5 (in)
